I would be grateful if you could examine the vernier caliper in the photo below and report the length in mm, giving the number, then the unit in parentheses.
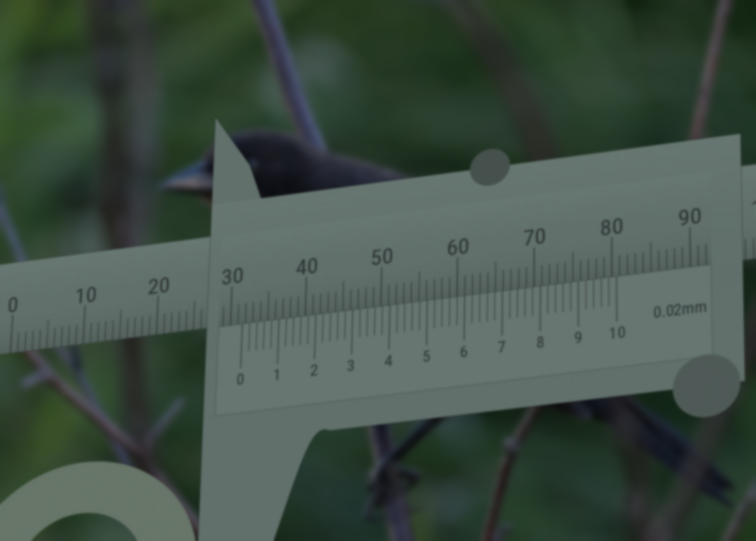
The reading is 31.6 (mm)
